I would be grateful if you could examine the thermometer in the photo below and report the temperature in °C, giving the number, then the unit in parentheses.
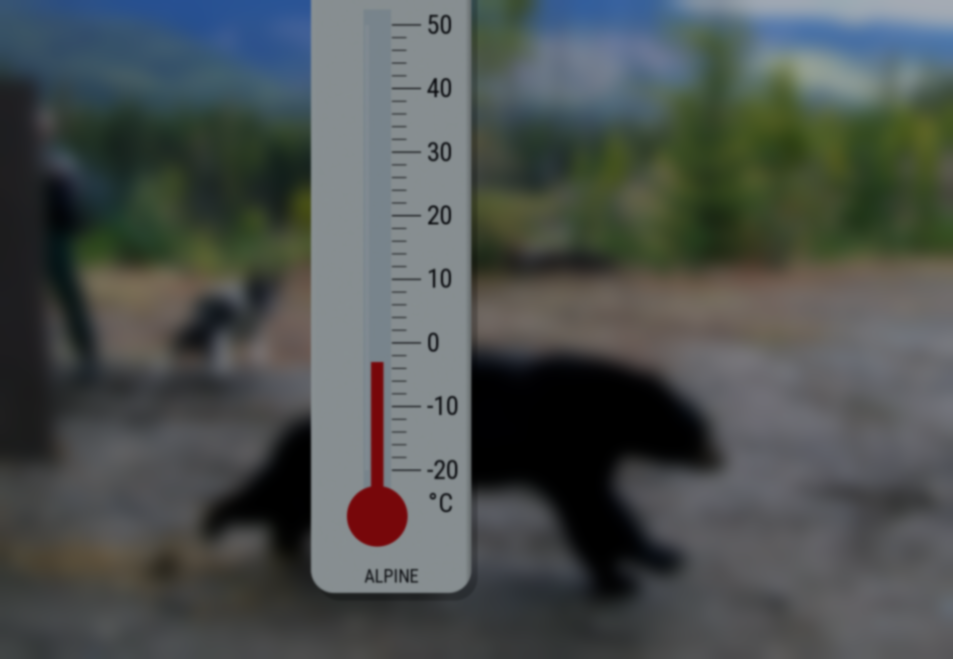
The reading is -3 (°C)
